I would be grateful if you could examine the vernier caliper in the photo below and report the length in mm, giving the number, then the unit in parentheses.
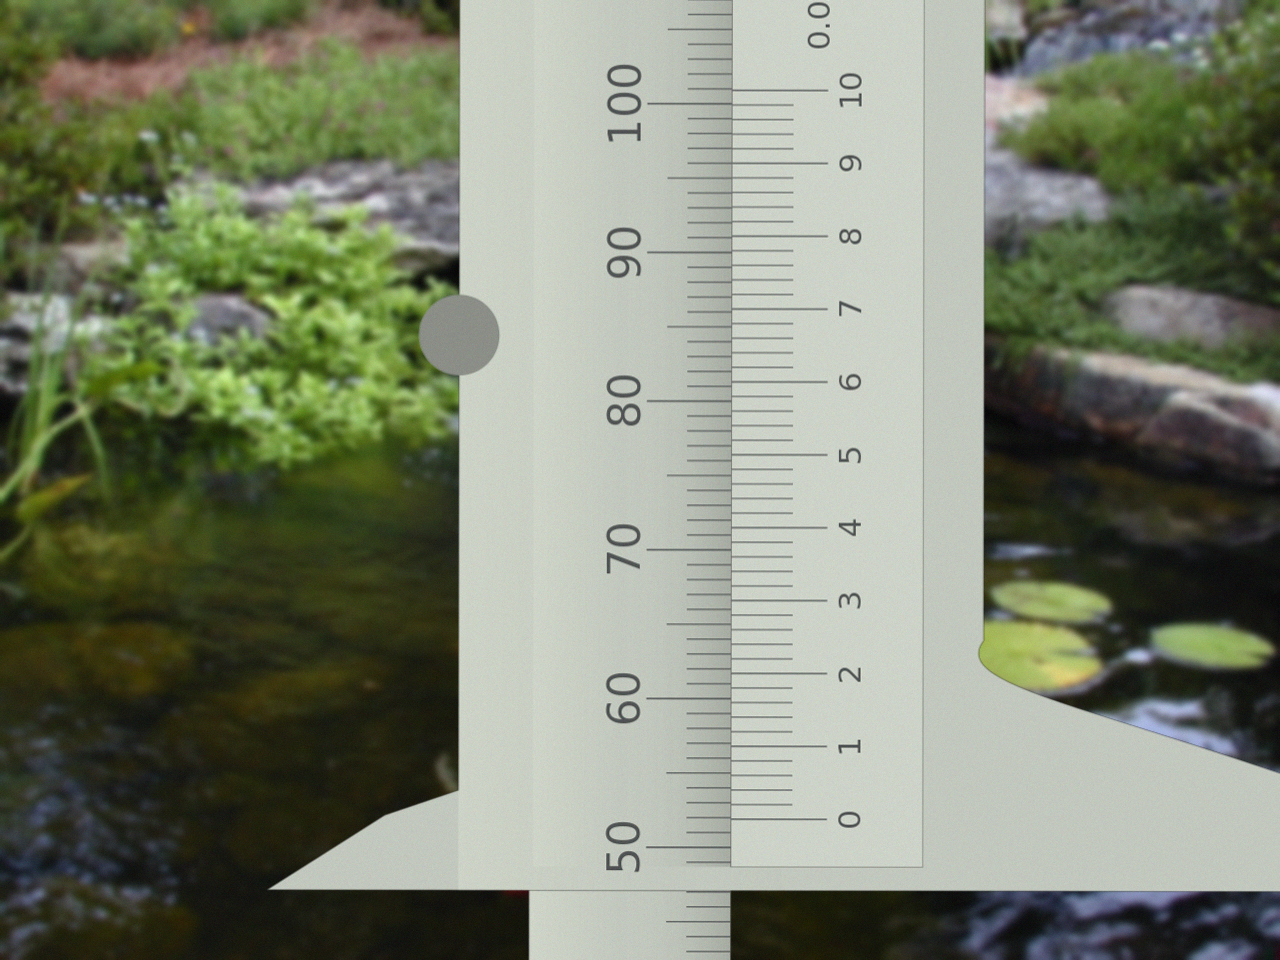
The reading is 51.9 (mm)
